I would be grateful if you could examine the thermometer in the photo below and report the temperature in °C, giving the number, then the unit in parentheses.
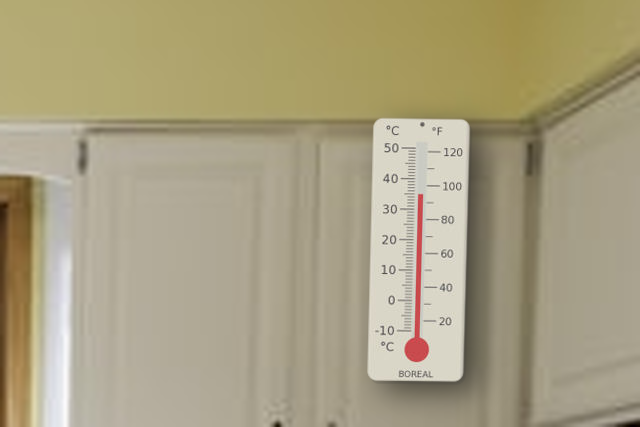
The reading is 35 (°C)
